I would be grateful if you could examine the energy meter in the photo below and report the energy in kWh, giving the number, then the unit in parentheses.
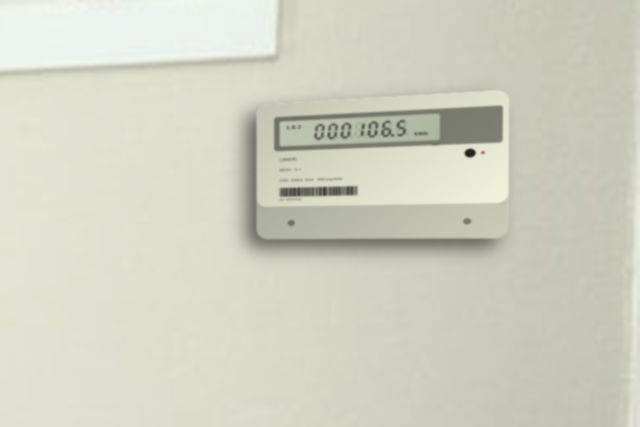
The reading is 106.5 (kWh)
